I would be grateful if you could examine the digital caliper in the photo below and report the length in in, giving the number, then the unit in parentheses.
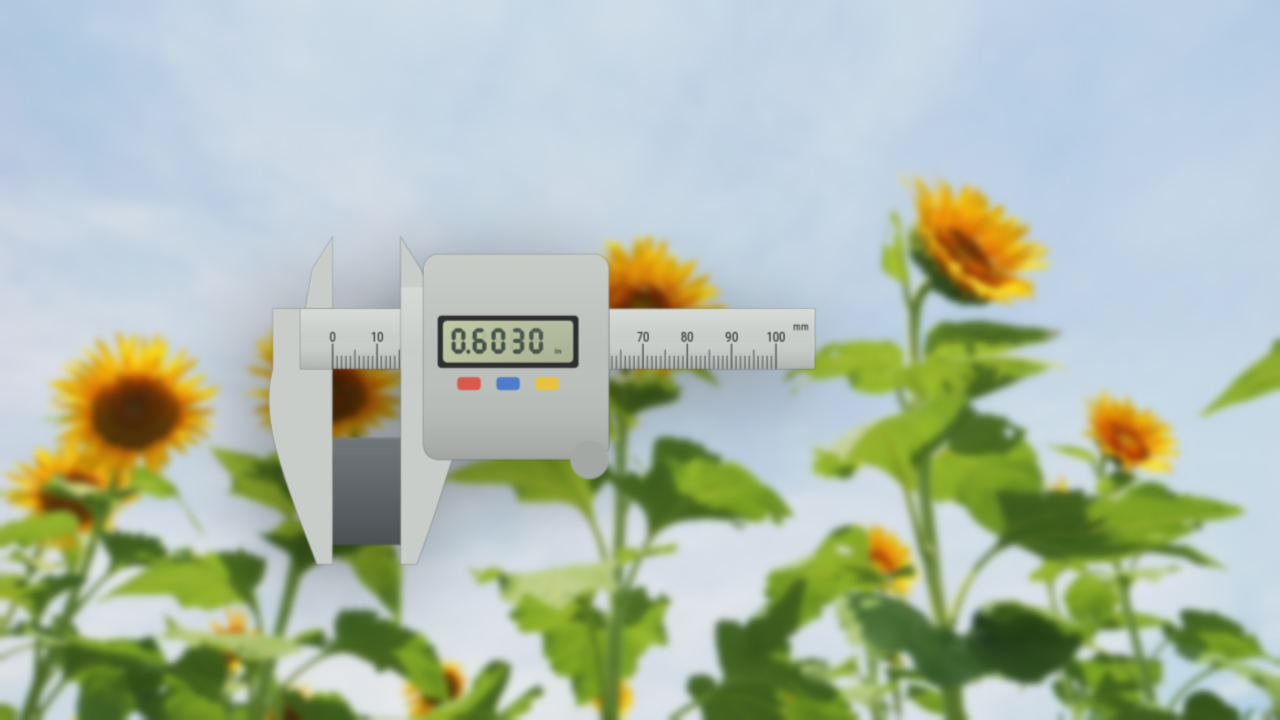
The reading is 0.6030 (in)
